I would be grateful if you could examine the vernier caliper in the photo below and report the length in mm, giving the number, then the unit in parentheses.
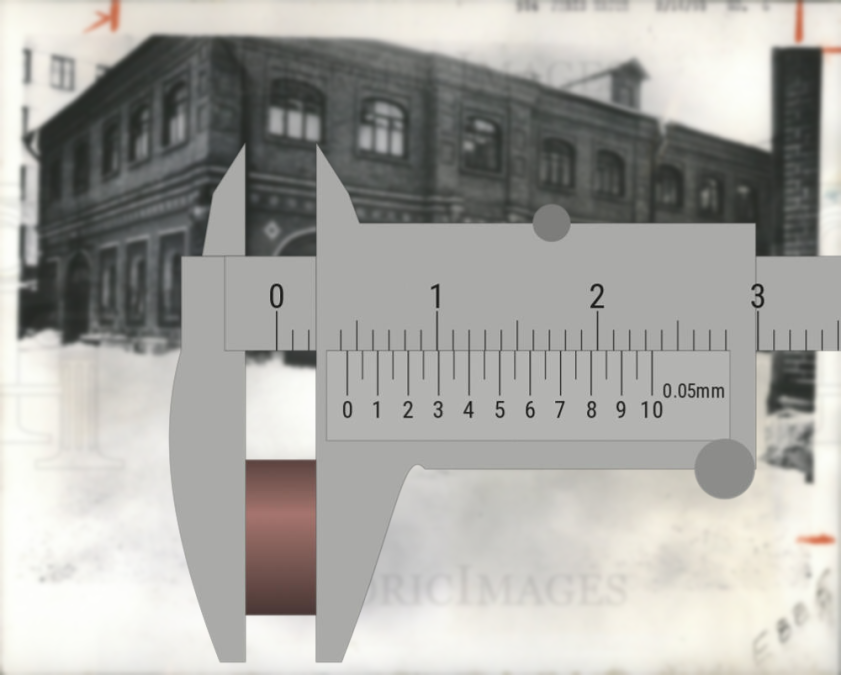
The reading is 4.4 (mm)
